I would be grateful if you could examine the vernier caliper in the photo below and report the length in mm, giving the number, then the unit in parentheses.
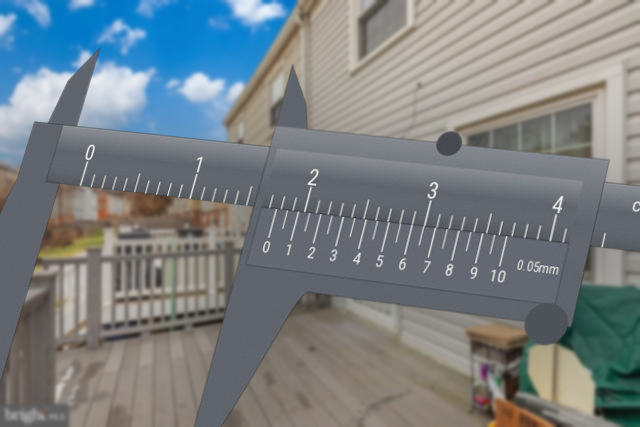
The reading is 17.6 (mm)
